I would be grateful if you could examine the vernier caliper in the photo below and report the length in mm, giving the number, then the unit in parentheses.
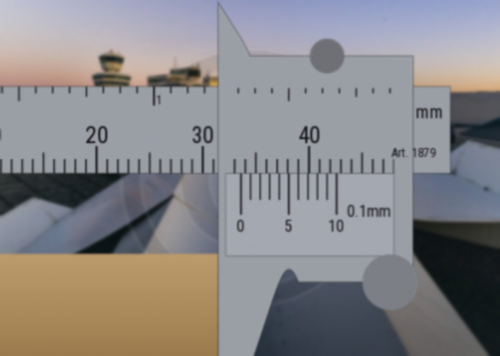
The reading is 33.6 (mm)
